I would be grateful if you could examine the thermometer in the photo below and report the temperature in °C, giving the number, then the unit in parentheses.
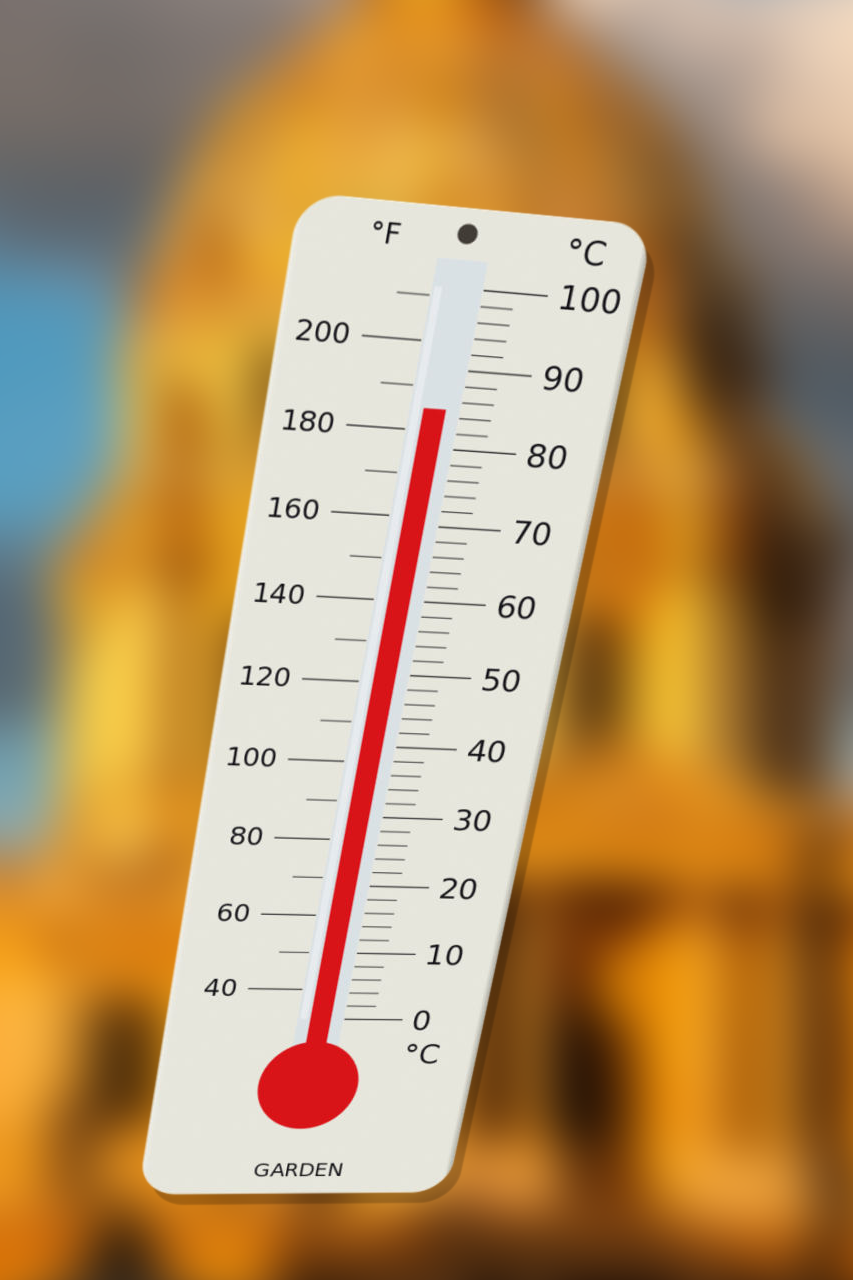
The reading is 85 (°C)
